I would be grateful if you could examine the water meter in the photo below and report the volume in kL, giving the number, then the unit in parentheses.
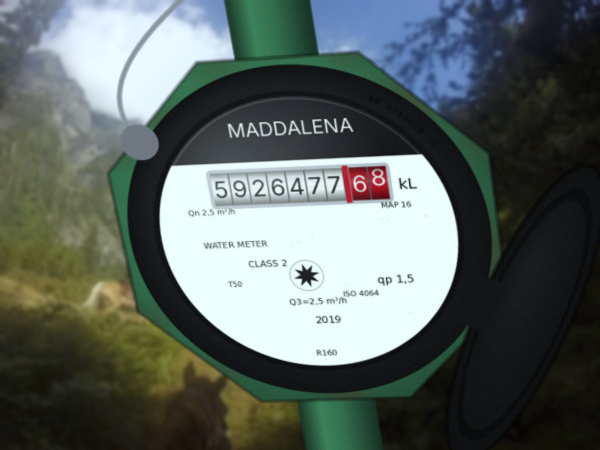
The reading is 5926477.68 (kL)
